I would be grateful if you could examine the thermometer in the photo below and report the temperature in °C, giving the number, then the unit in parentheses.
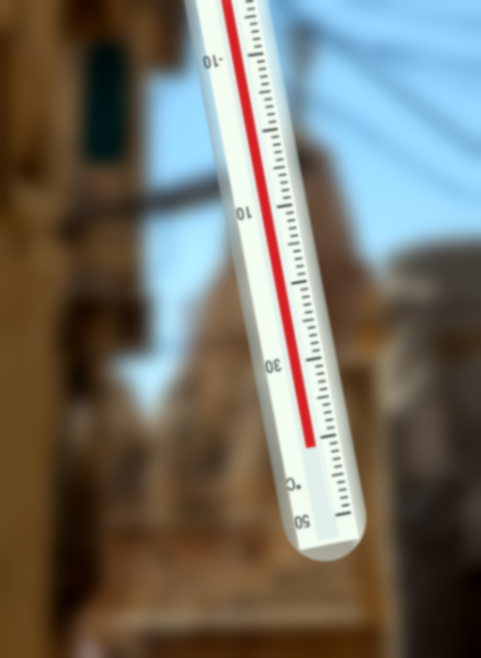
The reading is 41 (°C)
